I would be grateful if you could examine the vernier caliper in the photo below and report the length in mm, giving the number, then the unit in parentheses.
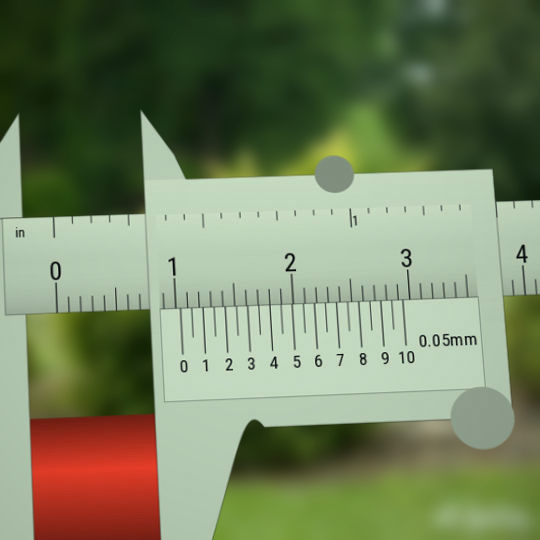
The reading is 10.4 (mm)
